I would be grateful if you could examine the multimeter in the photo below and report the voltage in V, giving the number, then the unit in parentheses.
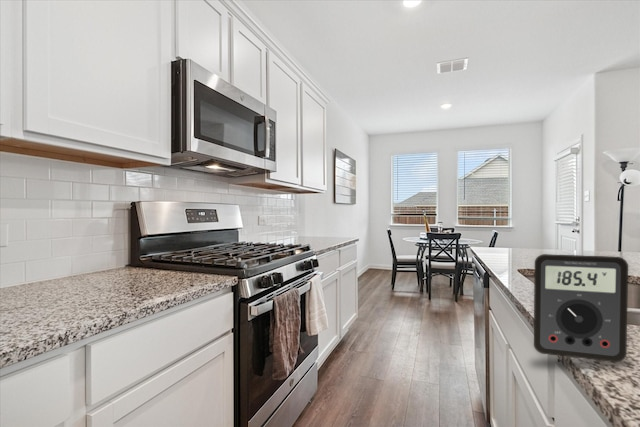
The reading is 185.4 (V)
